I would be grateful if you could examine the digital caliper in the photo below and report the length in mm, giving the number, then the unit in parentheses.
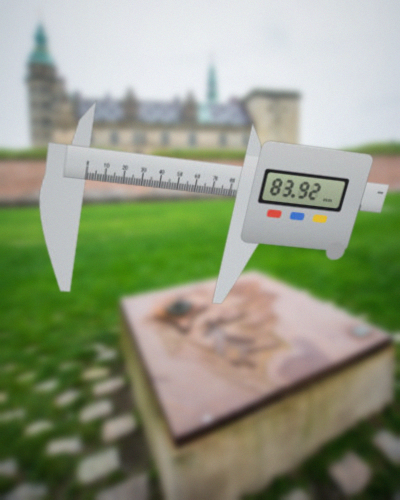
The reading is 83.92 (mm)
